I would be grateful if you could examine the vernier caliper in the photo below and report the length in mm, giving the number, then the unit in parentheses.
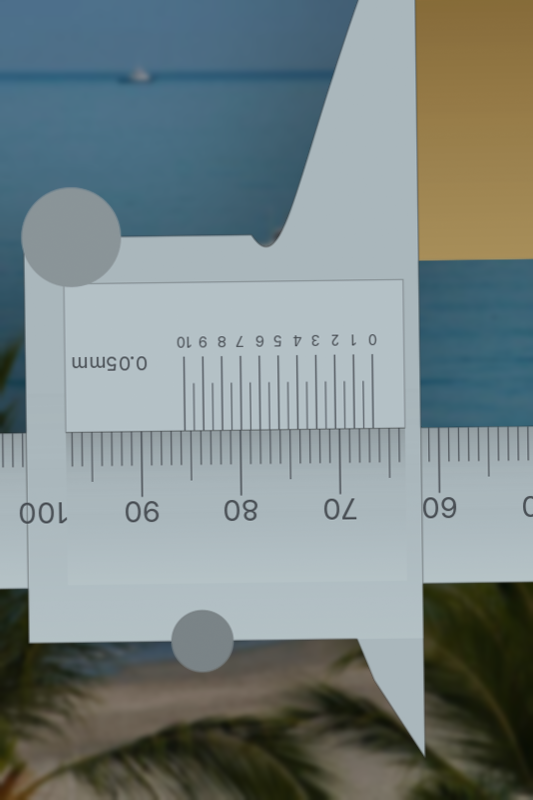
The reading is 66.6 (mm)
